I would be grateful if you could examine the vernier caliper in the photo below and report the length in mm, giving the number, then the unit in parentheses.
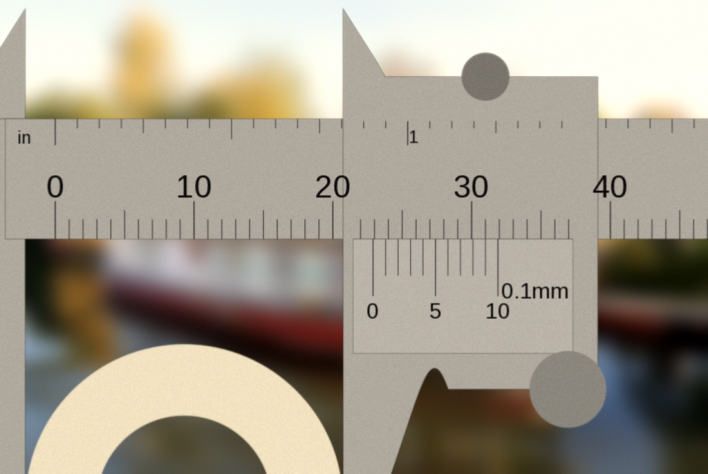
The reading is 22.9 (mm)
